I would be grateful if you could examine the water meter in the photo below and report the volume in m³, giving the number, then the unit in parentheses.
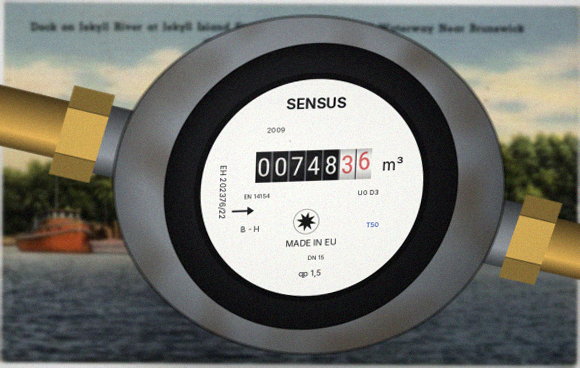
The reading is 748.36 (m³)
